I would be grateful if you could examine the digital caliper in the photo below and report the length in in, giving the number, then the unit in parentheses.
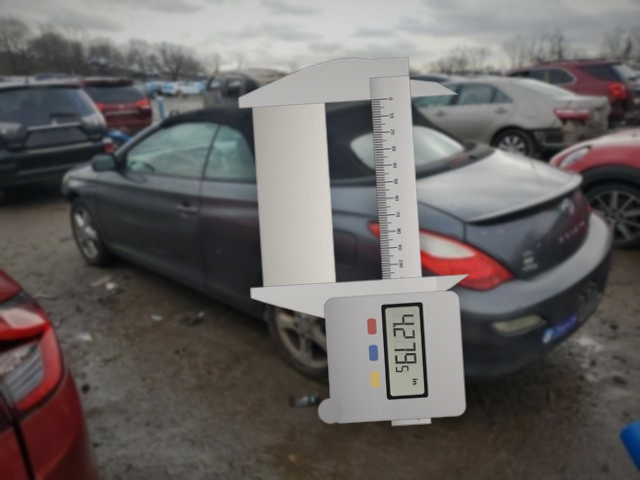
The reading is 4.2795 (in)
